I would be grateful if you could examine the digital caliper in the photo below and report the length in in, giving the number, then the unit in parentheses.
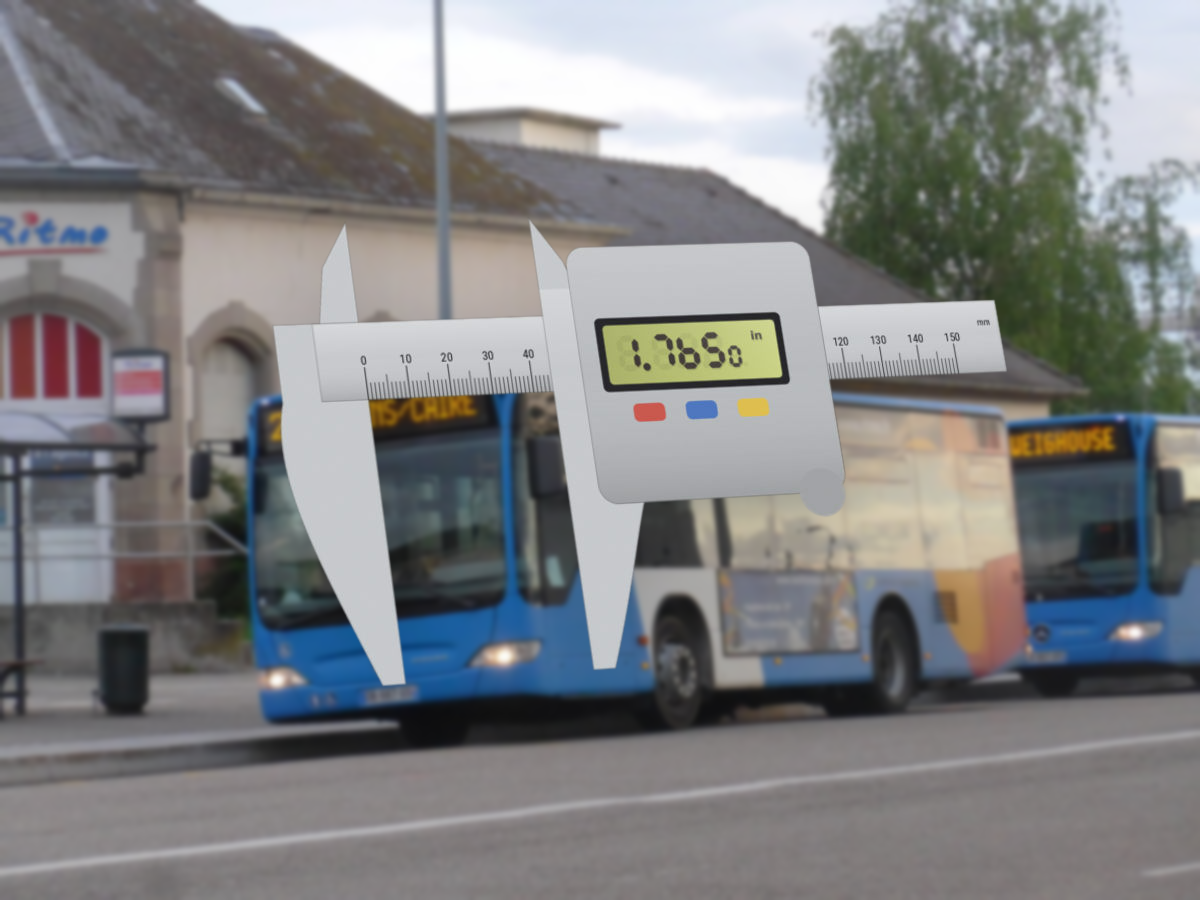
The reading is 1.7650 (in)
